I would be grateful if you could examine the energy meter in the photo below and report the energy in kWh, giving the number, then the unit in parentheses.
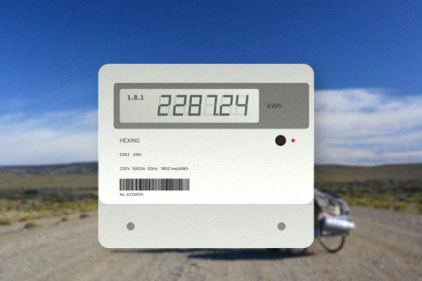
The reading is 2287.24 (kWh)
